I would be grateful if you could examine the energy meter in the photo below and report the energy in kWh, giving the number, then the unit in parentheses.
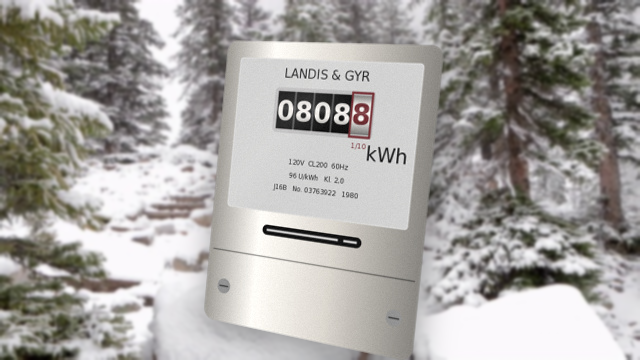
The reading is 808.8 (kWh)
